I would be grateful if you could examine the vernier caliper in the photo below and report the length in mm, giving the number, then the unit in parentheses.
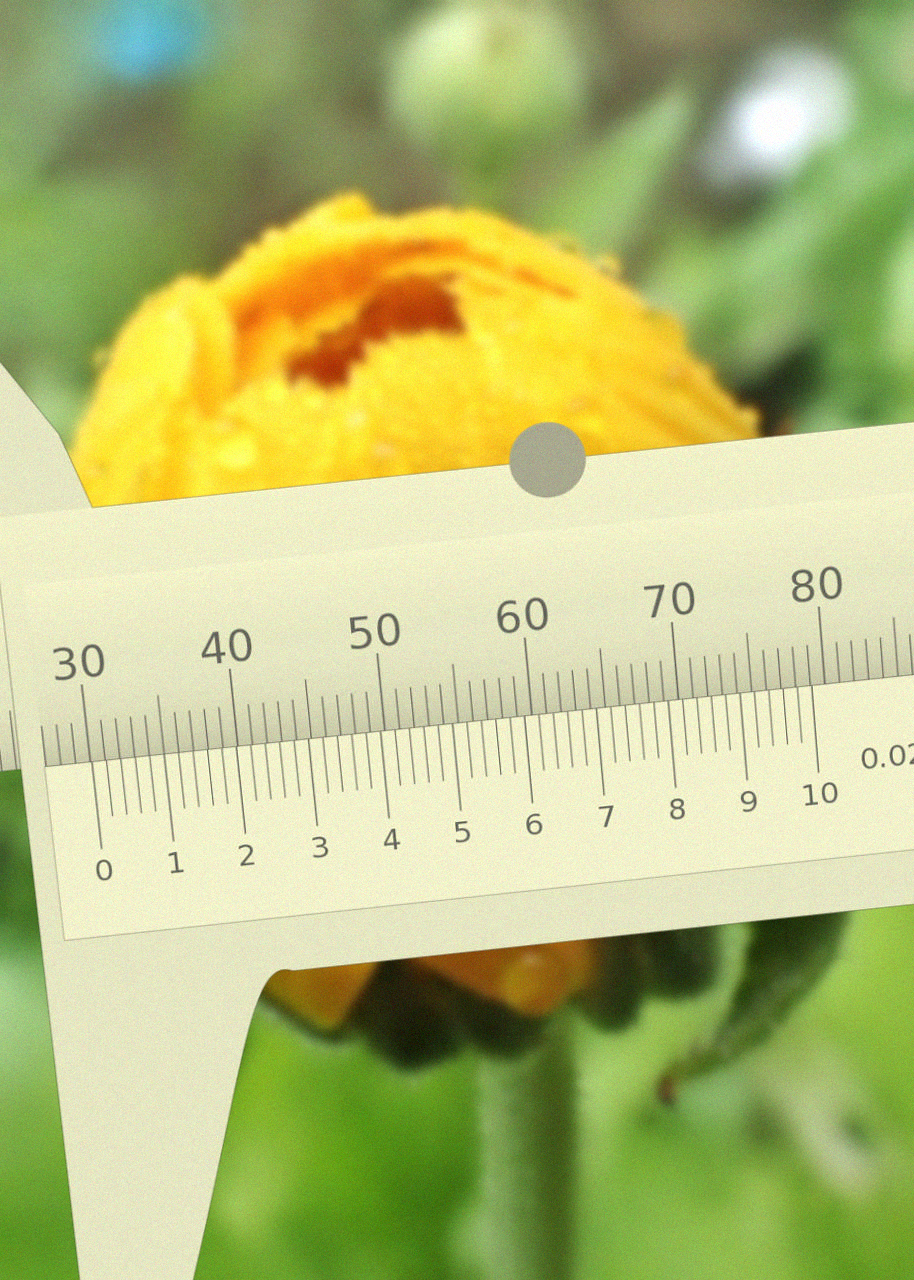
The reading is 30.1 (mm)
